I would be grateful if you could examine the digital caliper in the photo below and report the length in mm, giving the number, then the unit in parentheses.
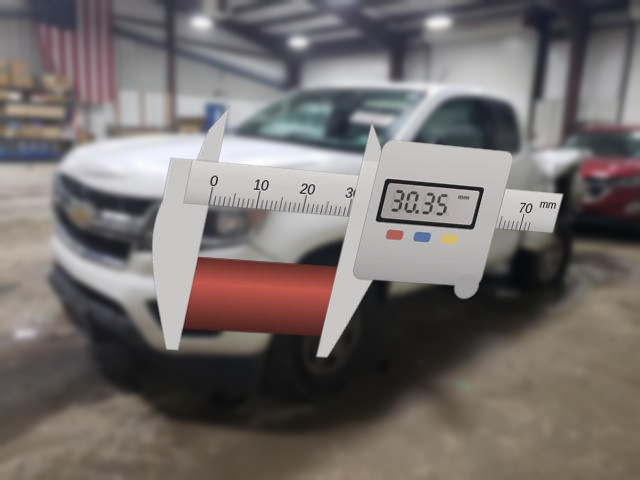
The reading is 30.35 (mm)
